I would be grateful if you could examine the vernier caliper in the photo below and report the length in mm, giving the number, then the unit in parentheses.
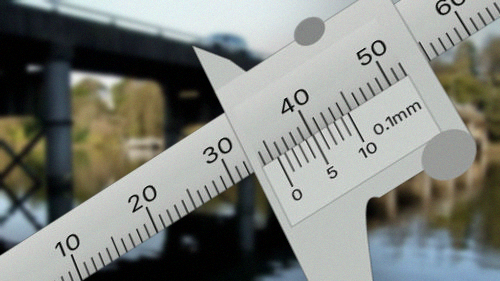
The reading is 35.6 (mm)
